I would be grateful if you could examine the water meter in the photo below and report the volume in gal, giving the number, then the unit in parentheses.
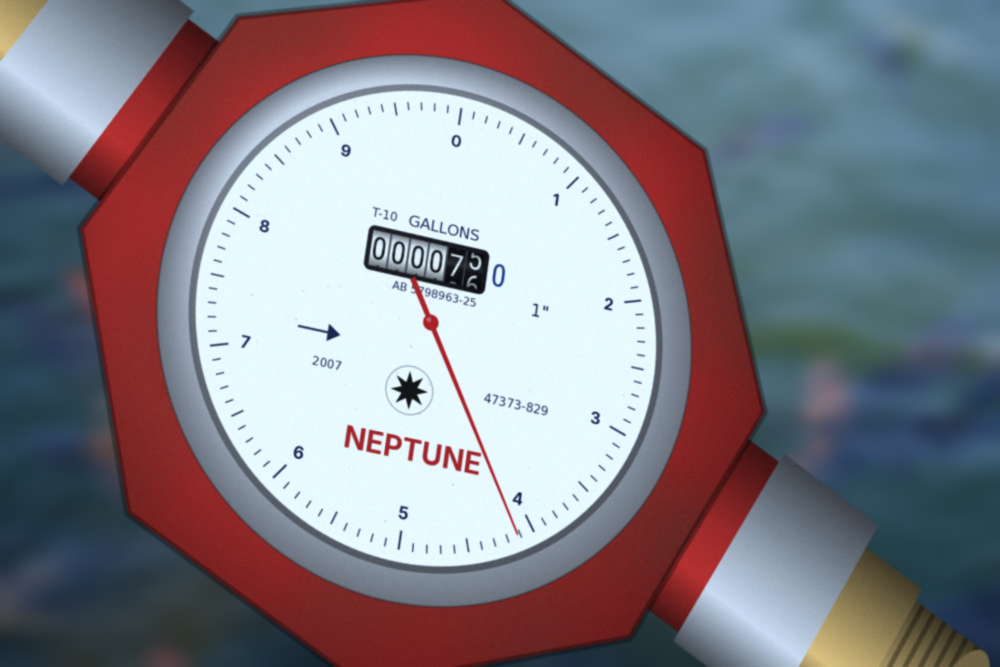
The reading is 754.1 (gal)
